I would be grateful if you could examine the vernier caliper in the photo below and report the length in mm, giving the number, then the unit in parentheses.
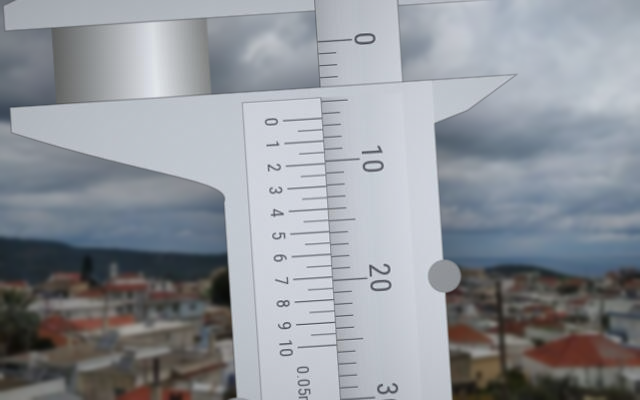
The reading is 6.4 (mm)
